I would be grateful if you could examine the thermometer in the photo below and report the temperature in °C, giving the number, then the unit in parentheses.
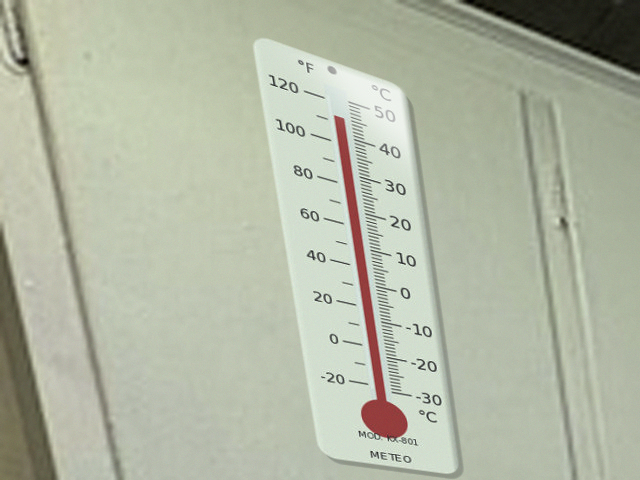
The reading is 45 (°C)
